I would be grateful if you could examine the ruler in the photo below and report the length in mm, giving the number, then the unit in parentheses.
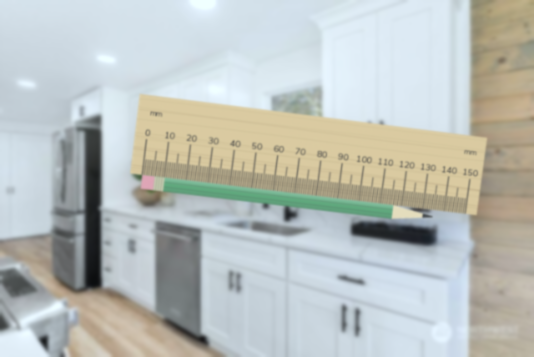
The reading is 135 (mm)
